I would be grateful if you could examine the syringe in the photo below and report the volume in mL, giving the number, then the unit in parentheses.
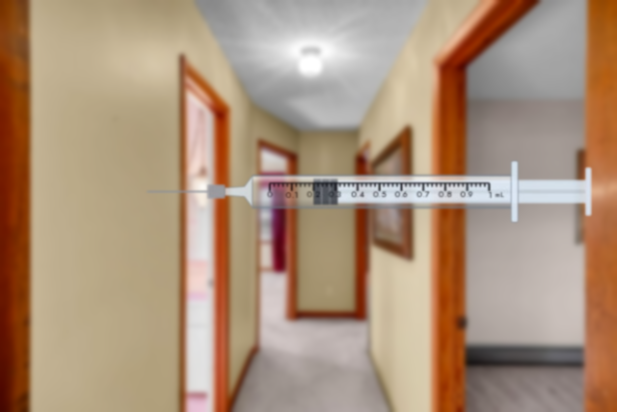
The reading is 0.2 (mL)
